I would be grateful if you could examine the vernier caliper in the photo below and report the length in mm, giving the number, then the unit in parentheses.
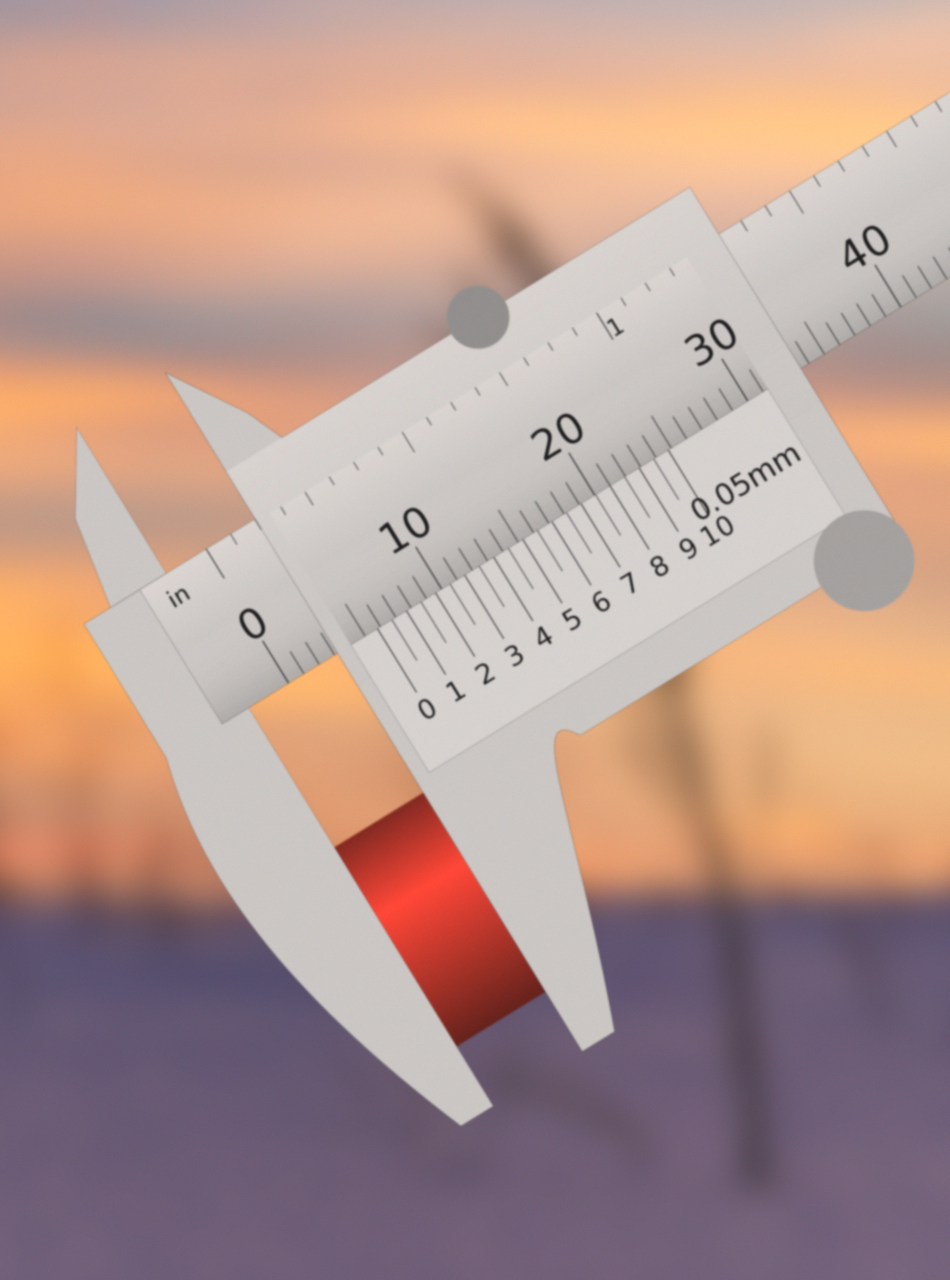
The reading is 5.8 (mm)
